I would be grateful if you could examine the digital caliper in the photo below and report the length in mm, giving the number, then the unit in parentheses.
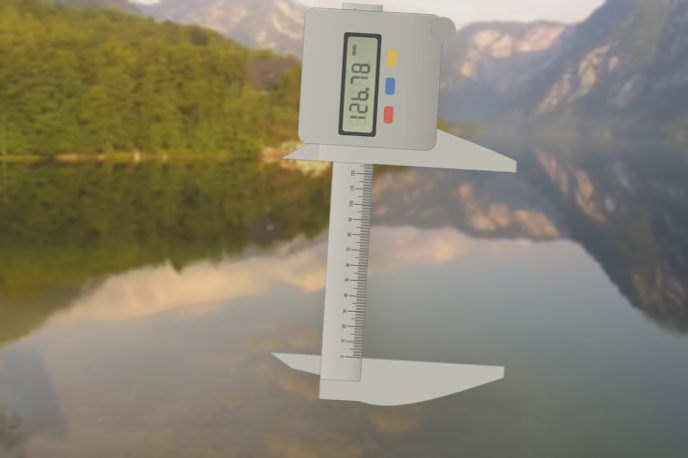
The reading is 126.78 (mm)
